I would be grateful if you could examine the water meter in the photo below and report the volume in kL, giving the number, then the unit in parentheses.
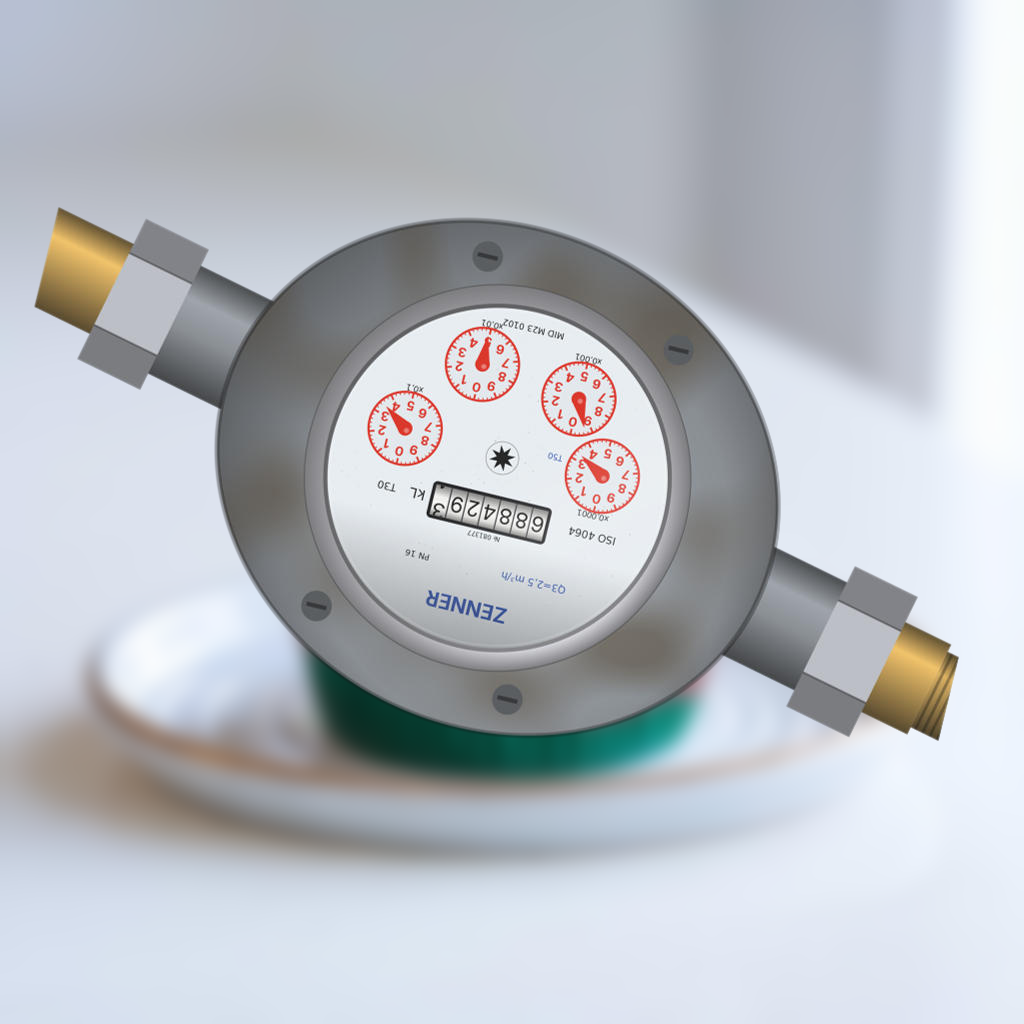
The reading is 6884293.3493 (kL)
